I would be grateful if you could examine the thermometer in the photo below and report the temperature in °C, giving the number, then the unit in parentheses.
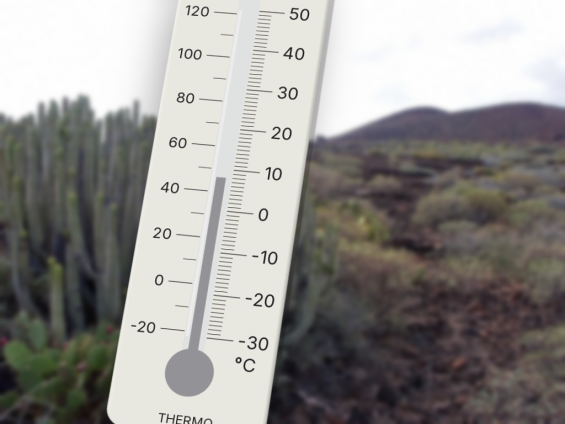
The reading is 8 (°C)
